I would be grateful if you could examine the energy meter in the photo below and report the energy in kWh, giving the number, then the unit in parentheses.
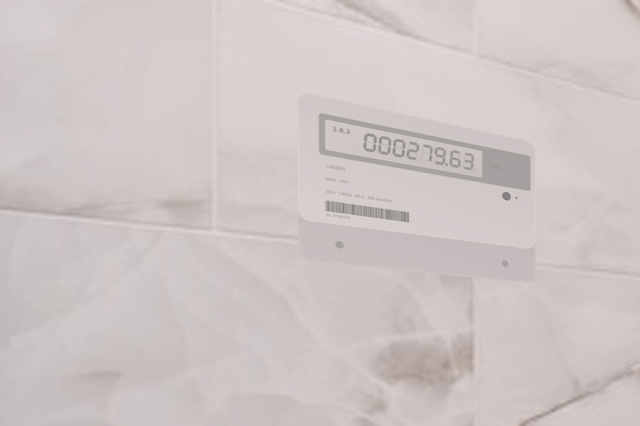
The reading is 279.63 (kWh)
